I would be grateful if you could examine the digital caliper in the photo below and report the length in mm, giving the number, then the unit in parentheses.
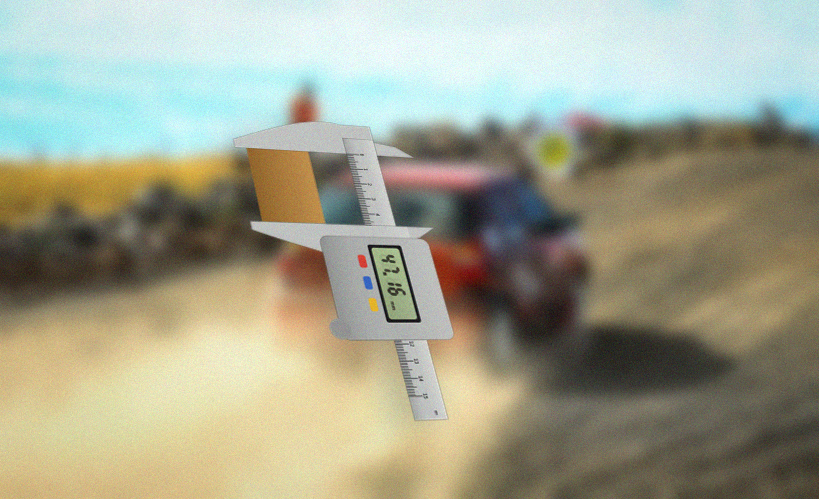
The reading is 47.16 (mm)
